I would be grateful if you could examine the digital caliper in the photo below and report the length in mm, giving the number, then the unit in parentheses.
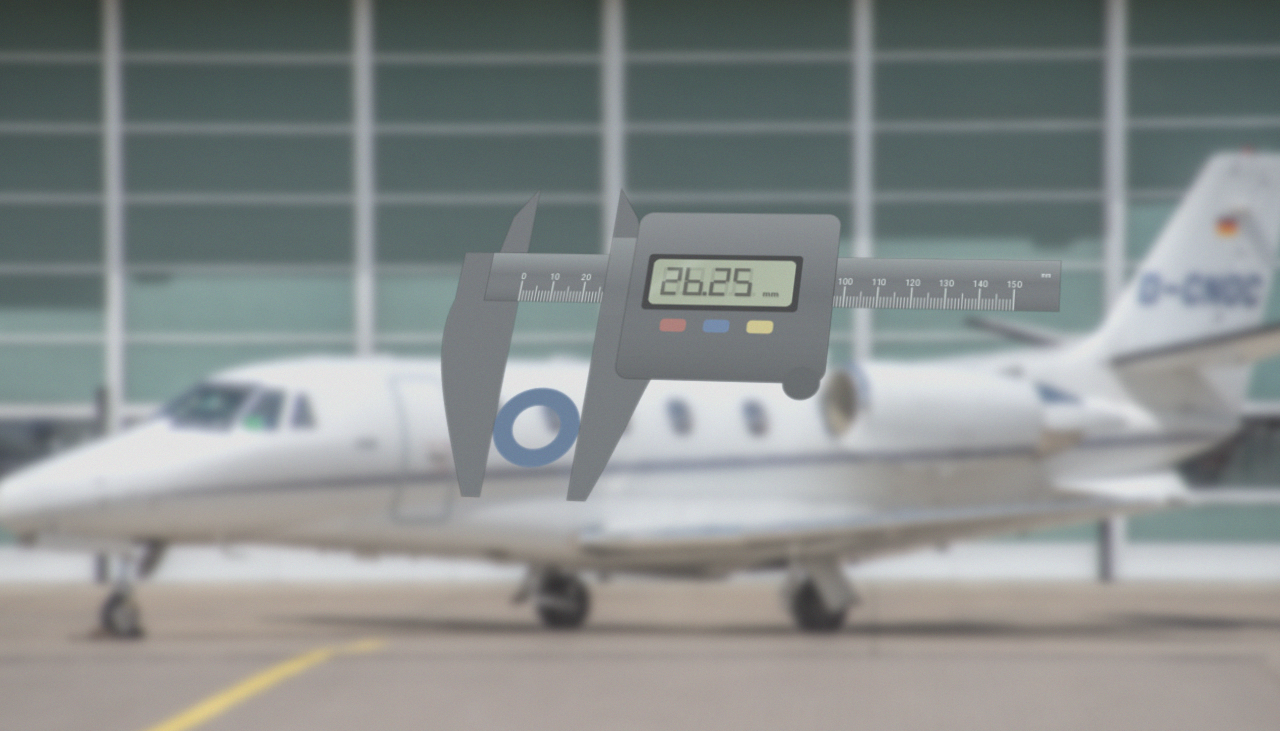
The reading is 26.25 (mm)
